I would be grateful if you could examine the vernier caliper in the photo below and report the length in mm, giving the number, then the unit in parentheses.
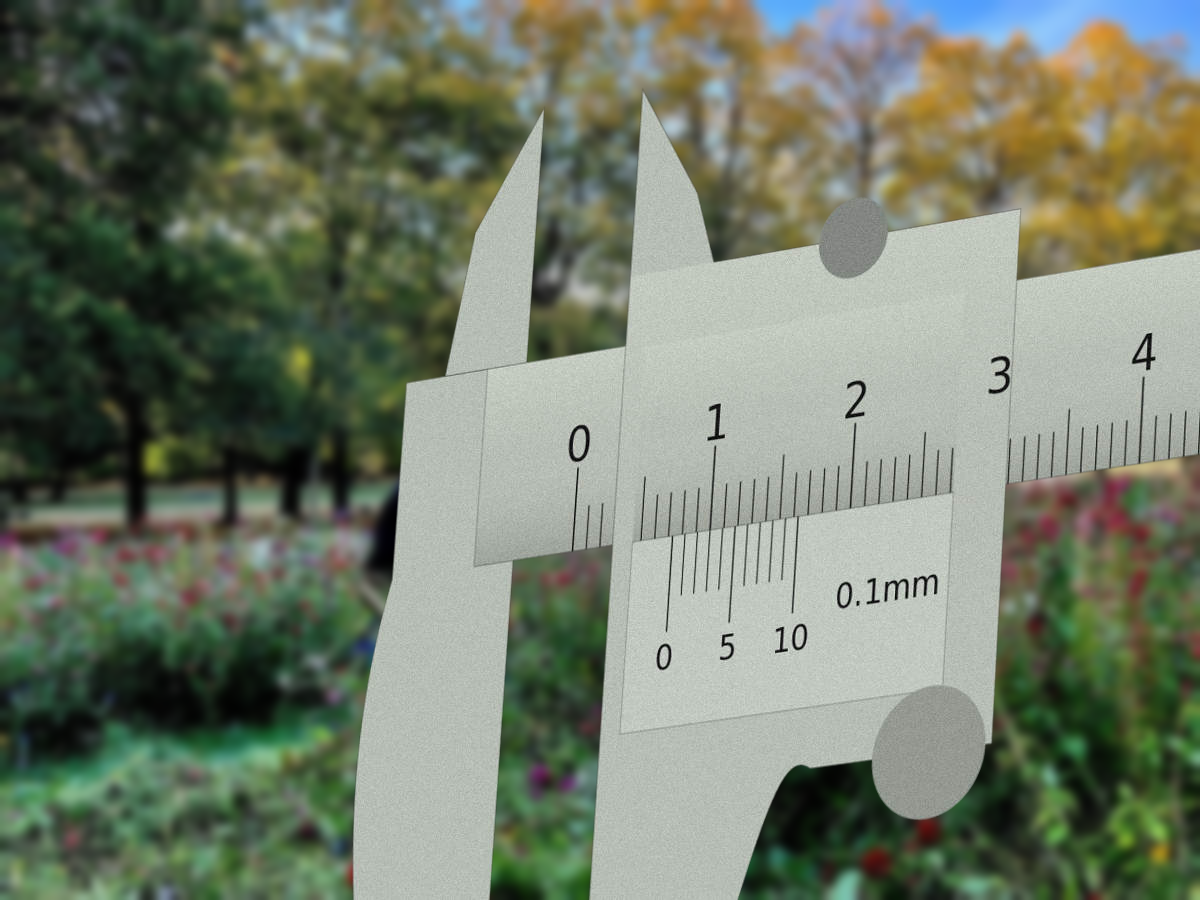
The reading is 7.3 (mm)
